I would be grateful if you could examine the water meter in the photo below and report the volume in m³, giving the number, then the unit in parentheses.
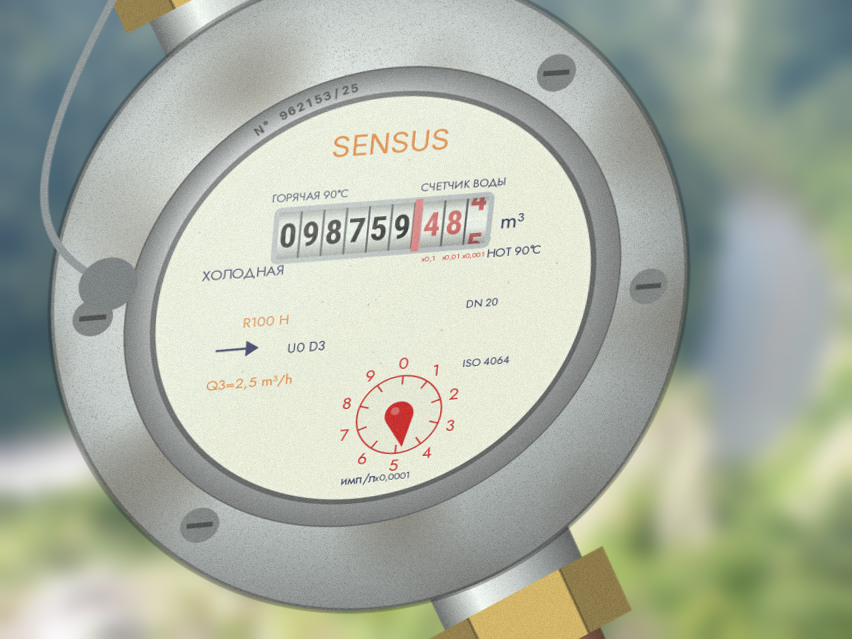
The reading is 98759.4844 (m³)
